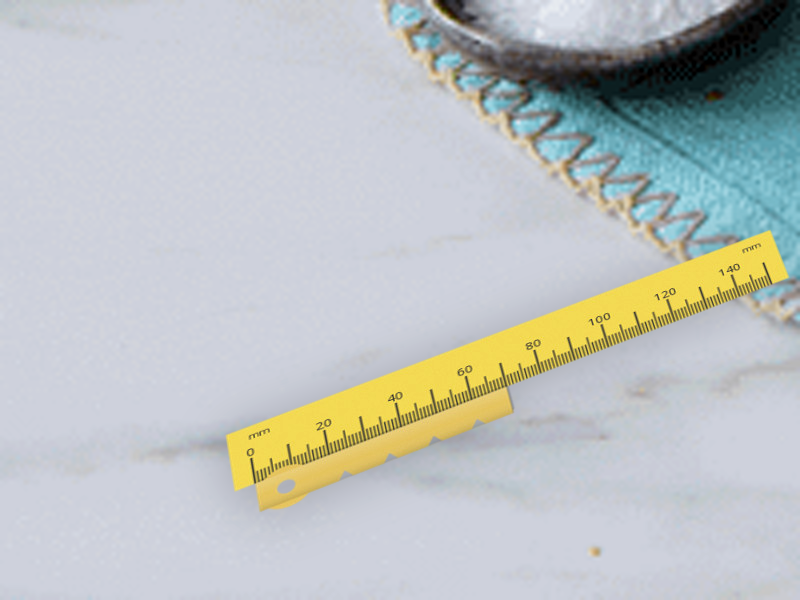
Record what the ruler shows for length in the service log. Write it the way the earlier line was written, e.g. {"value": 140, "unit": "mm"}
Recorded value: {"value": 70, "unit": "mm"}
